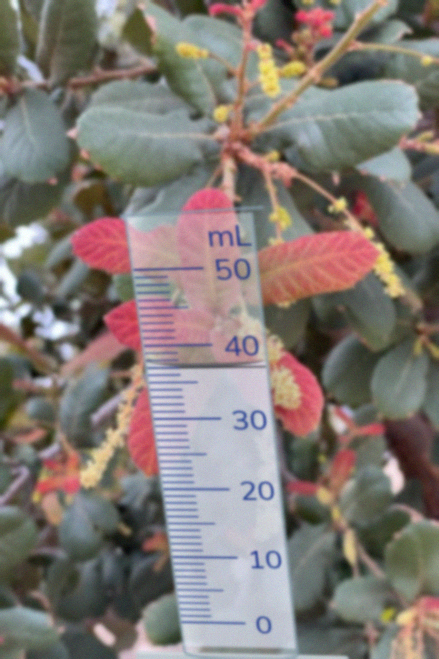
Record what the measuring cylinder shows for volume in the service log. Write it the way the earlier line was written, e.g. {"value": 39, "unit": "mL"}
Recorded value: {"value": 37, "unit": "mL"}
